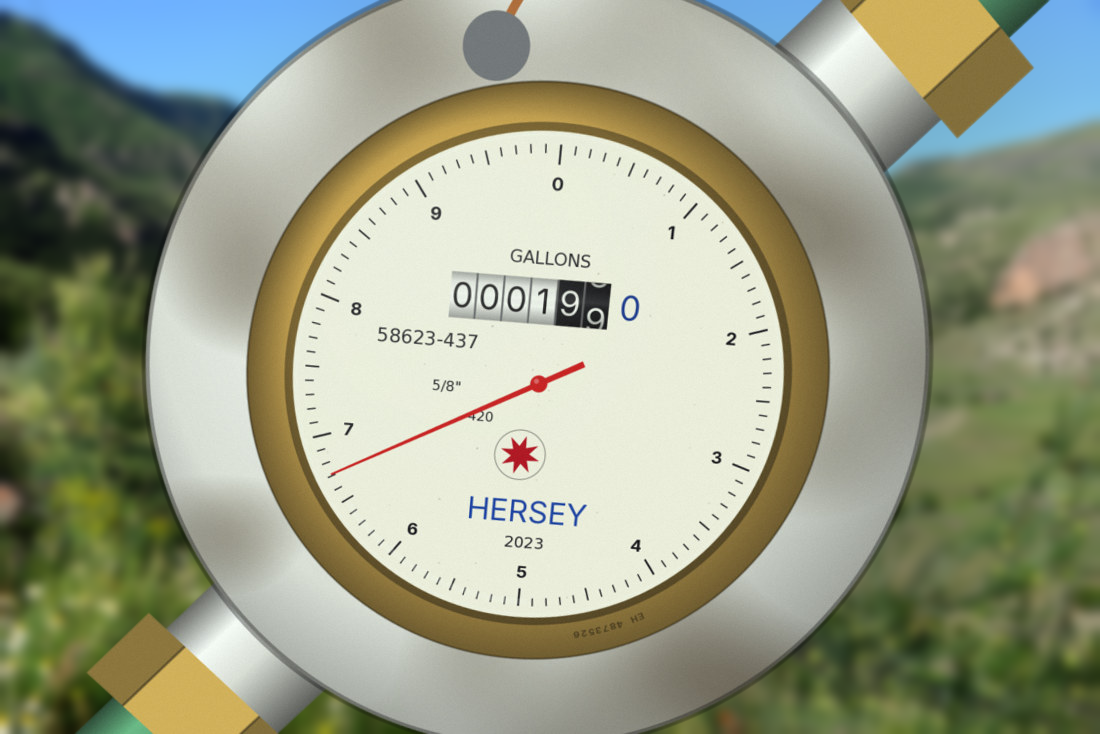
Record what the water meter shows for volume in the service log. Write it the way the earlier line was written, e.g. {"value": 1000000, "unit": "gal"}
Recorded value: {"value": 1986.7, "unit": "gal"}
